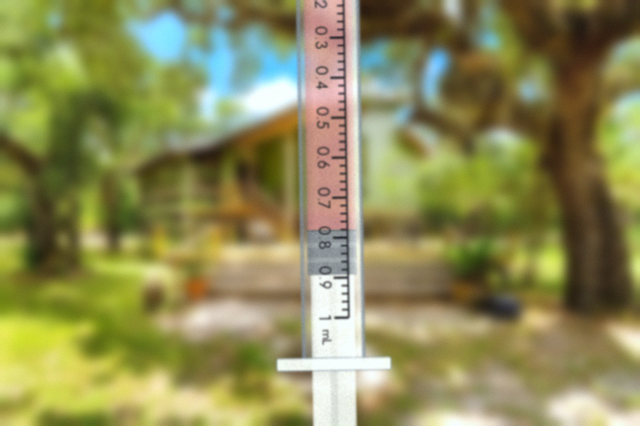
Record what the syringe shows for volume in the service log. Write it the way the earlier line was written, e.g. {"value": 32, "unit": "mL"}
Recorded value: {"value": 0.78, "unit": "mL"}
